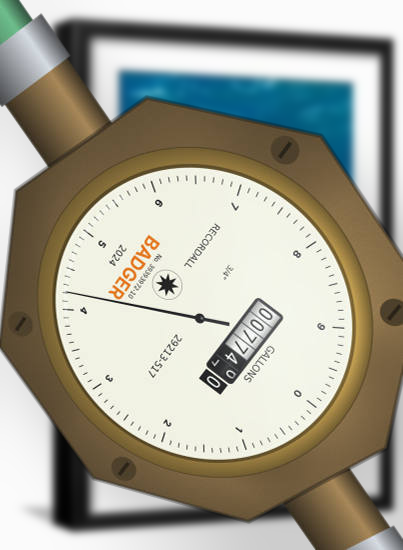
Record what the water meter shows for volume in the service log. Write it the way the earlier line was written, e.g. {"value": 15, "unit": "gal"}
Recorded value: {"value": 77464.2, "unit": "gal"}
